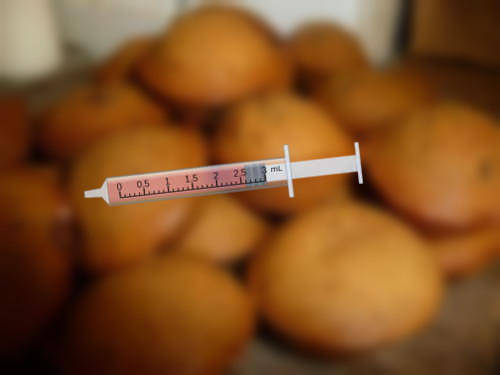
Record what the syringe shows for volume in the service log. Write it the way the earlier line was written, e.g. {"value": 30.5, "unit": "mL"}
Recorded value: {"value": 2.6, "unit": "mL"}
